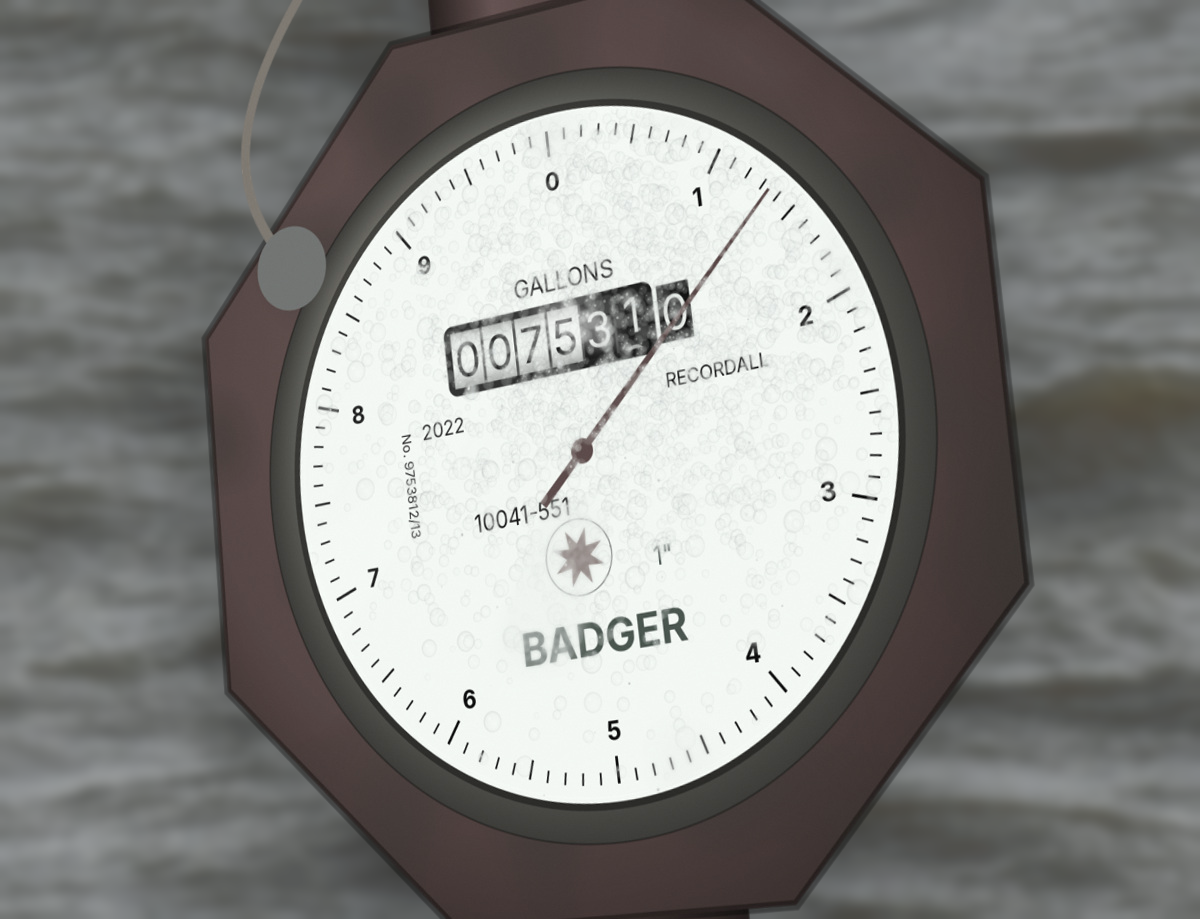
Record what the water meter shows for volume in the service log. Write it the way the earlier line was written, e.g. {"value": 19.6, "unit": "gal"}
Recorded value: {"value": 75311.3, "unit": "gal"}
